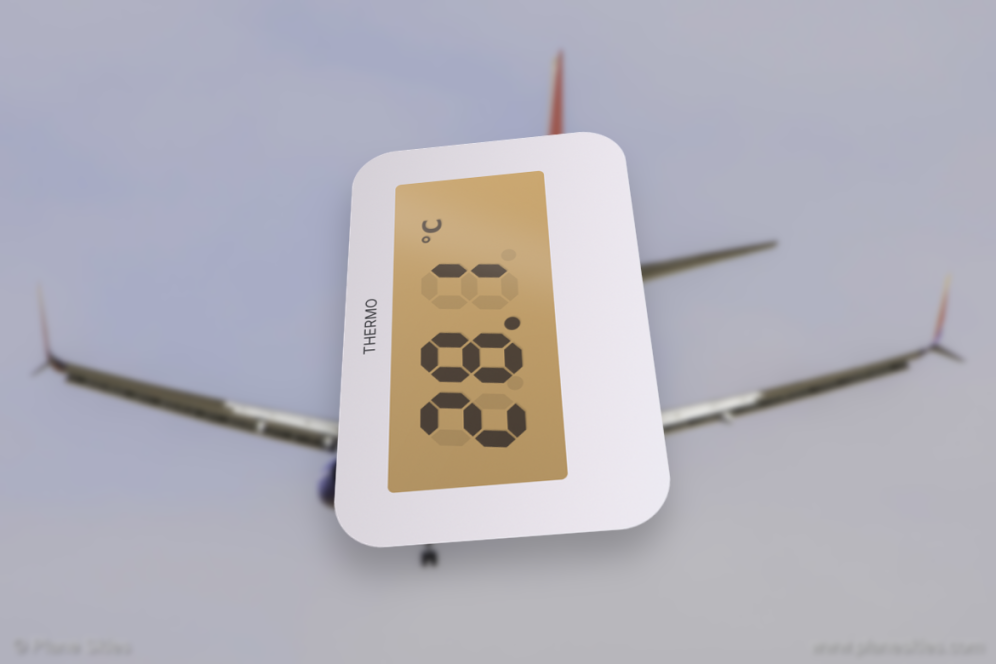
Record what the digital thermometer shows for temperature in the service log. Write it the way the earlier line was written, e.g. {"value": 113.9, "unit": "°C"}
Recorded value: {"value": 28.1, "unit": "°C"}
